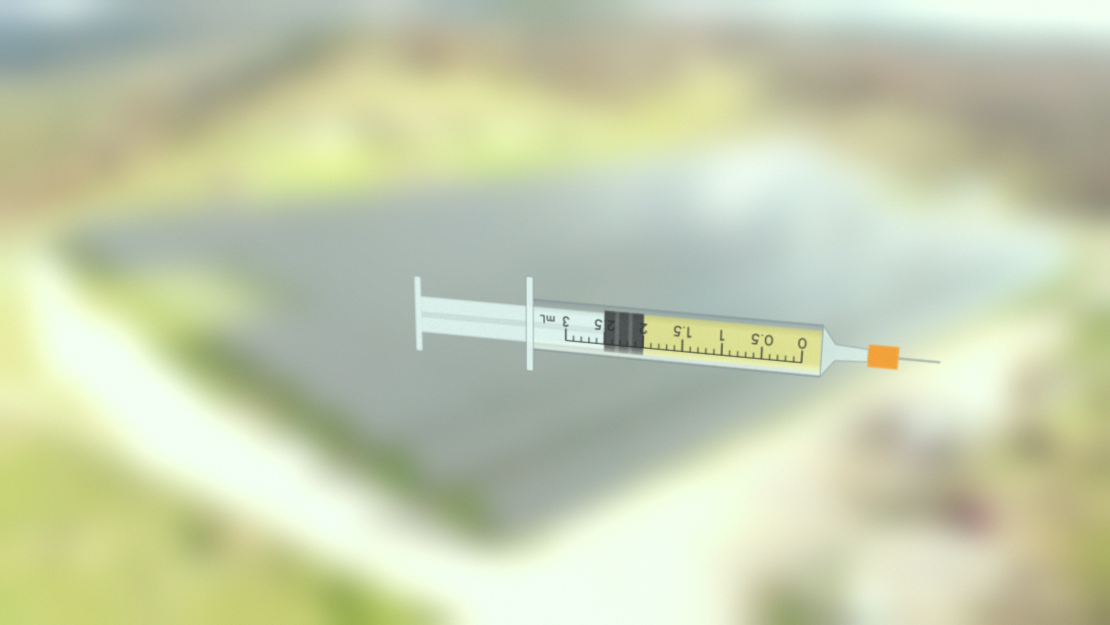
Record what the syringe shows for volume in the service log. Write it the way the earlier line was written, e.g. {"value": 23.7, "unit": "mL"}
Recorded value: {"value": 2, "unit": "mL"}
